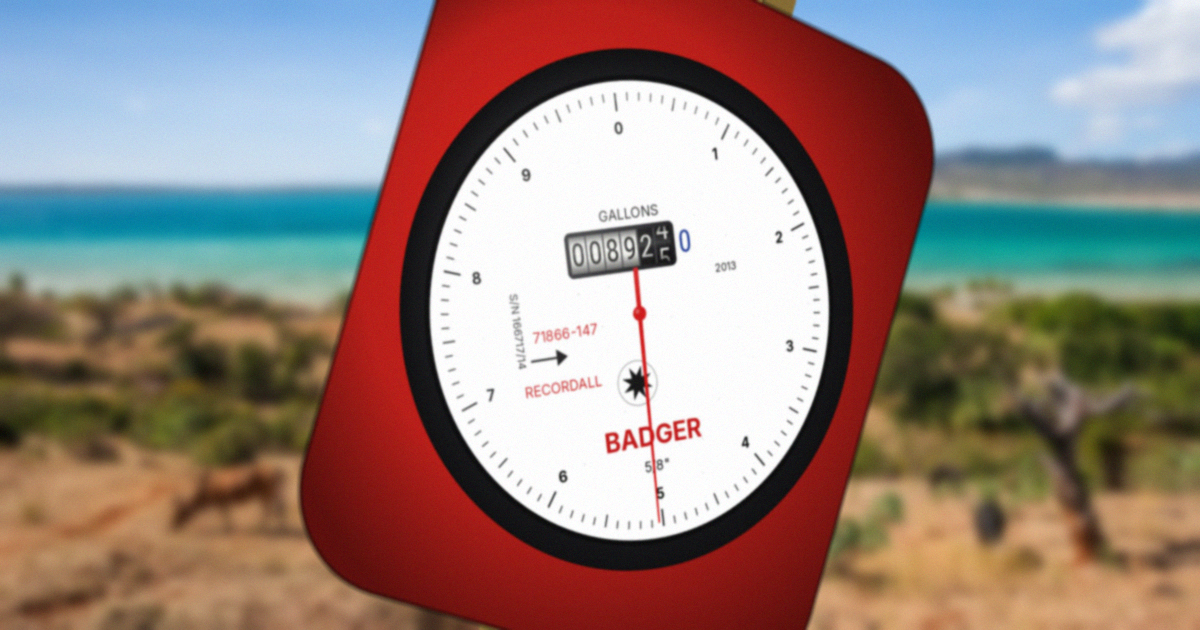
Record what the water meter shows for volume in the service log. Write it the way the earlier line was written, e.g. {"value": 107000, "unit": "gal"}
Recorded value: {"value": 89245.0, "unit": "gal"}
